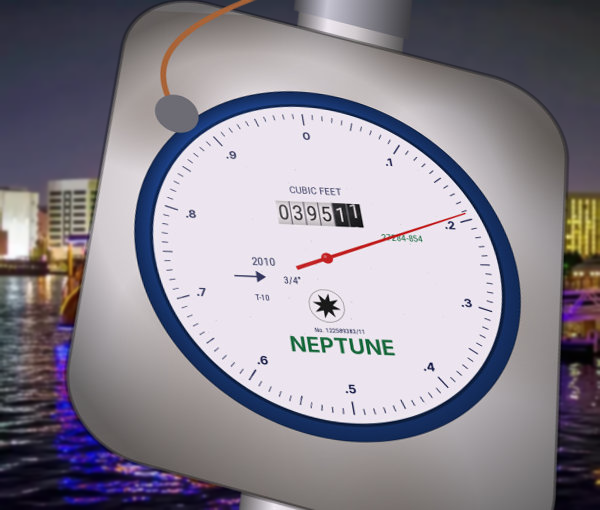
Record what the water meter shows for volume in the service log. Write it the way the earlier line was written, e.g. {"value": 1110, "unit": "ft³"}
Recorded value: {"value": 39511.19, "unit": "ft³"}
